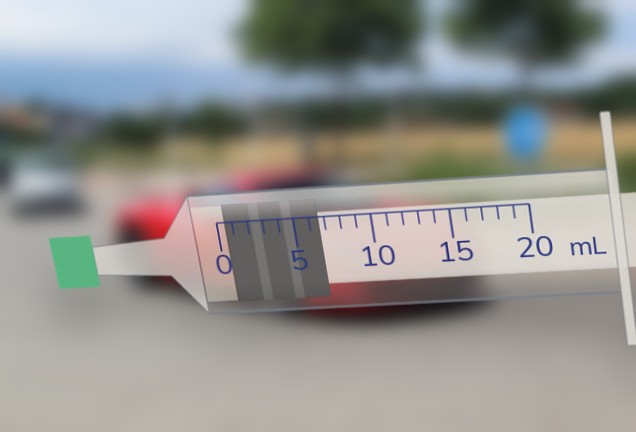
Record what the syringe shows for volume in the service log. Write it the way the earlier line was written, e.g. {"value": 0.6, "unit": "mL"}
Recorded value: {"value": 0.5, "unit": "mL"}
